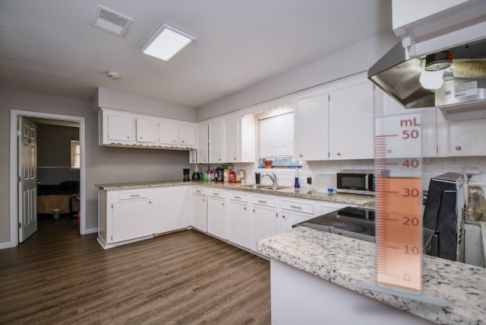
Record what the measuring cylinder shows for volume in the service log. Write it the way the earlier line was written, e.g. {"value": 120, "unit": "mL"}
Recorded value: {"value": 35, "unit": "mL"}
